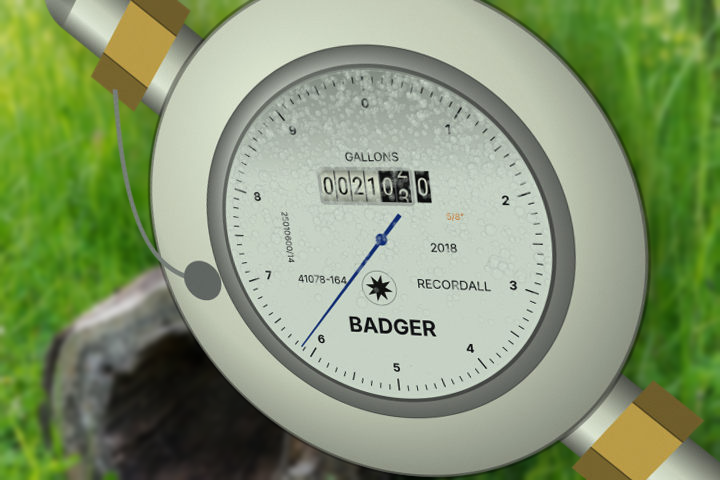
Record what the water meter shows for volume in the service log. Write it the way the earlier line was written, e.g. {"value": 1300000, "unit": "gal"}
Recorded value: {"value": 21026.1, "unit": "gal"}
